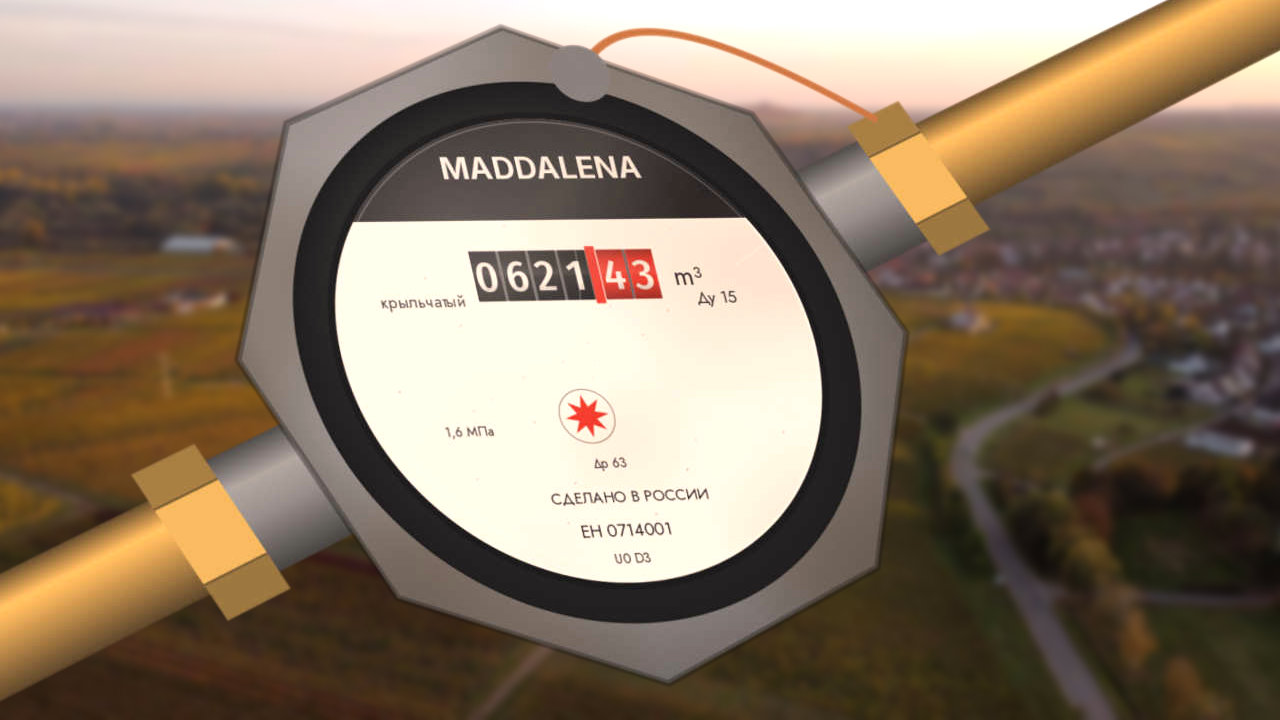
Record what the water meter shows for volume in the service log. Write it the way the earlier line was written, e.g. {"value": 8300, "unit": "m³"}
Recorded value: {"value": 621.43, "unit": "m³"}
